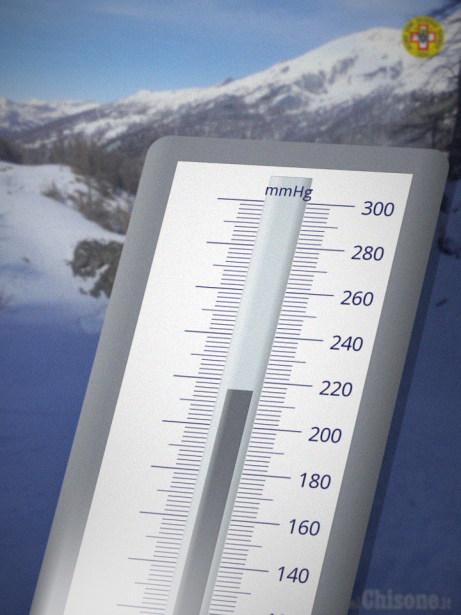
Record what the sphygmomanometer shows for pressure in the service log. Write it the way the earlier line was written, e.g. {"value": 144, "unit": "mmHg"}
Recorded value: {"value": 216, "unit": "mmHg"}
